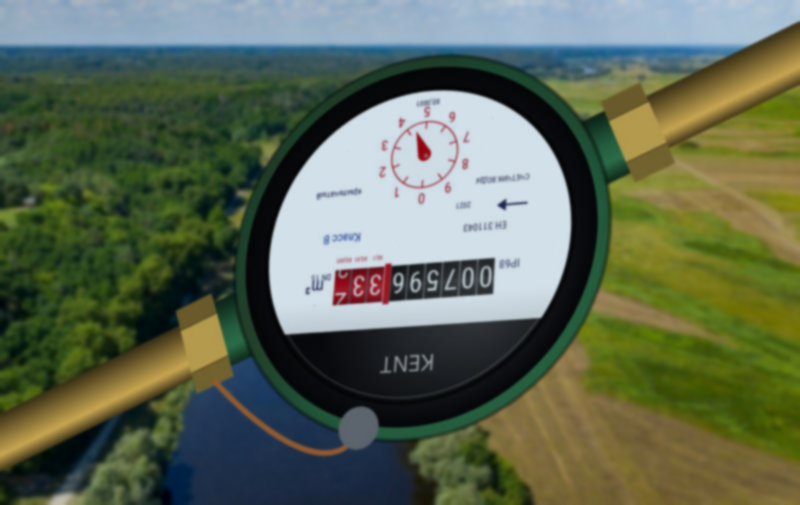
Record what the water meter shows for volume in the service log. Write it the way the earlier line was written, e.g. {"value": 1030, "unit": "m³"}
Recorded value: {"value": 7596.3324, "unit": "m³"}
